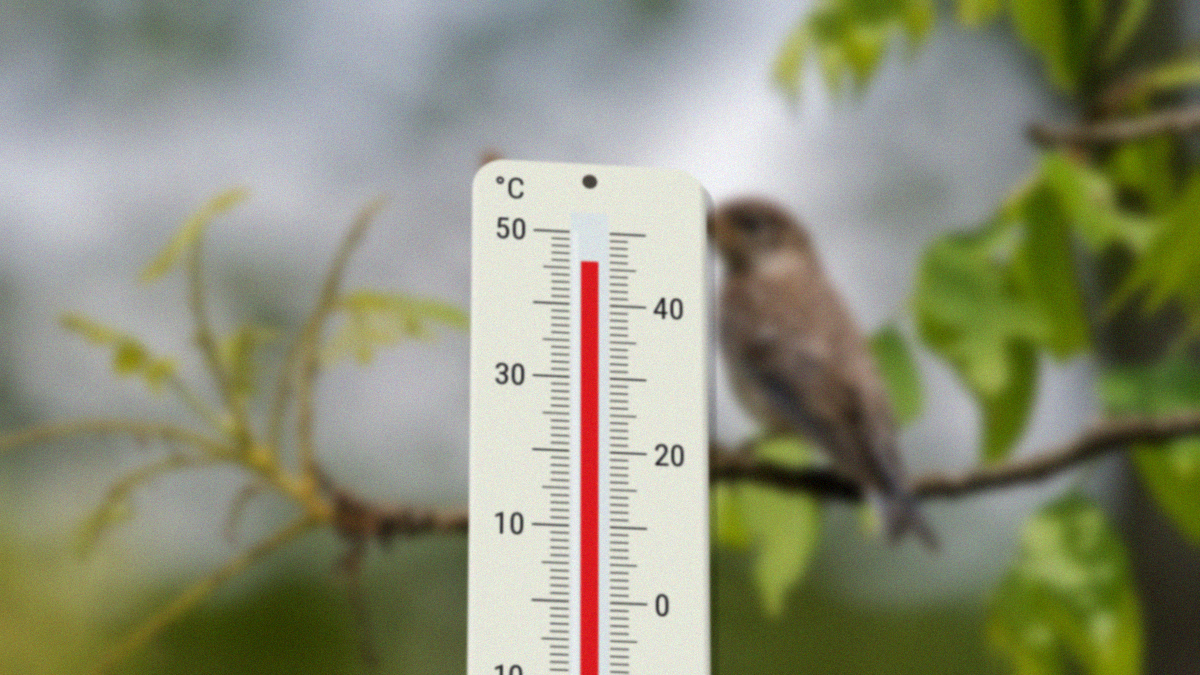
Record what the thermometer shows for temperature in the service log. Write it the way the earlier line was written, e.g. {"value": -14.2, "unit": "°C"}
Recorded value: {"value": 46, "unit": "°C"}
